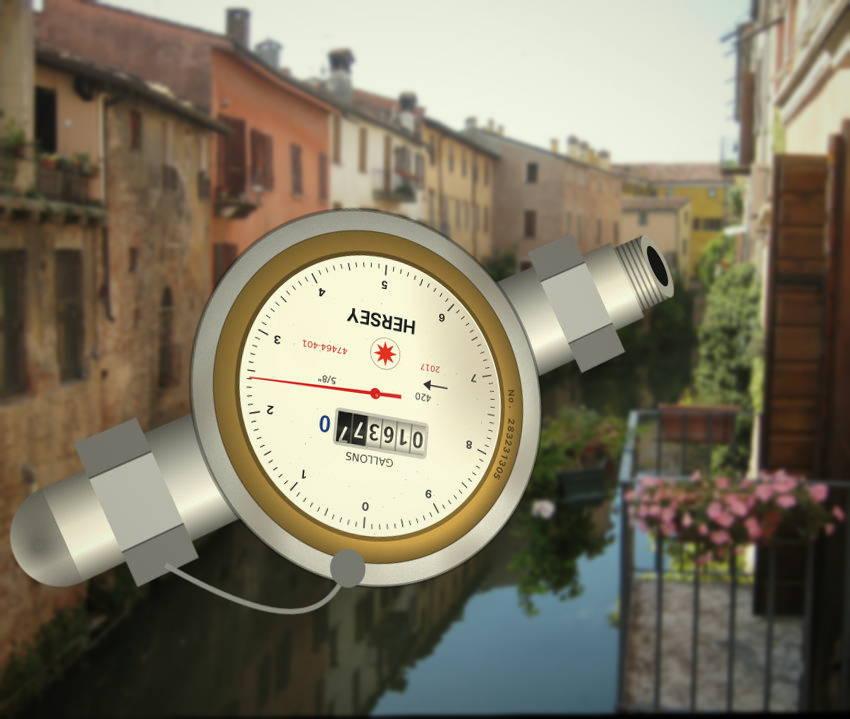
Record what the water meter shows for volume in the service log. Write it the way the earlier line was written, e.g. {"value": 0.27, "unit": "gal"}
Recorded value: {"value": 163772.4, "unit": "gal"}
